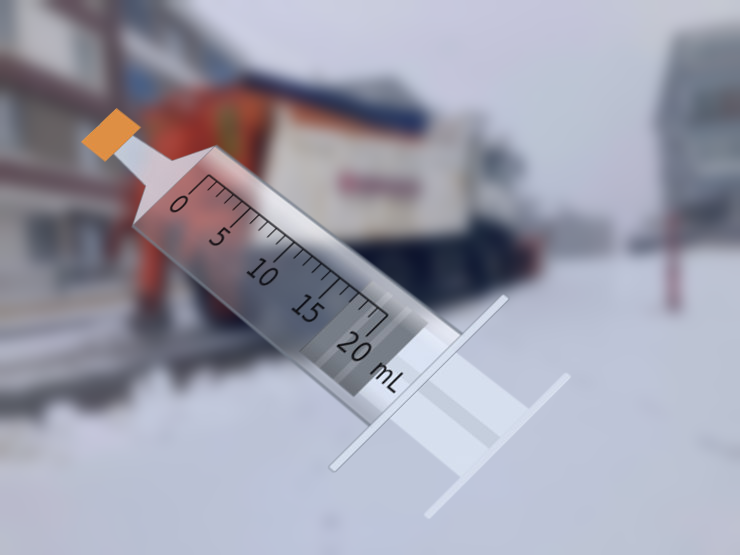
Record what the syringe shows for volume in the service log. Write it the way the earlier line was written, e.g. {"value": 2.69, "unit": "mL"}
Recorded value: {"value": 17, "unit": "mL"}
